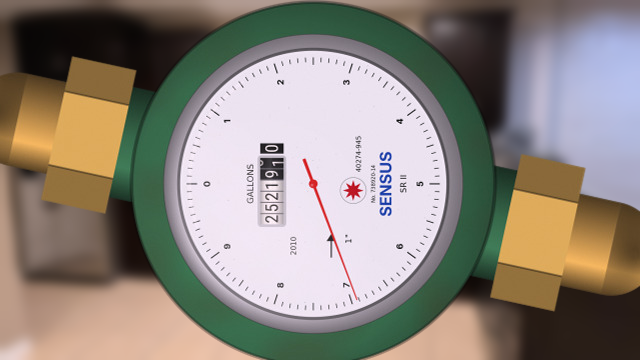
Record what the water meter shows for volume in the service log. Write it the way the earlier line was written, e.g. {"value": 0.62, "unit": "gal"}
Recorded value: {"value": 2521906.9, "unit": "gal"}
